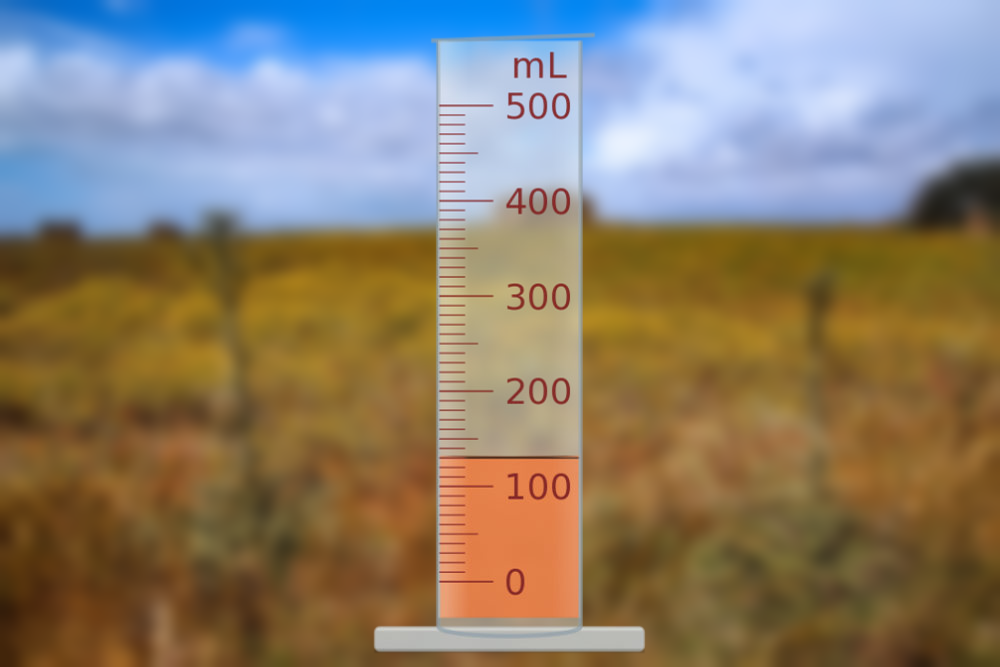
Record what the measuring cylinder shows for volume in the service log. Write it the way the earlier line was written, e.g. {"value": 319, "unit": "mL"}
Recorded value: {"value": 130, "unit": "mL"}
